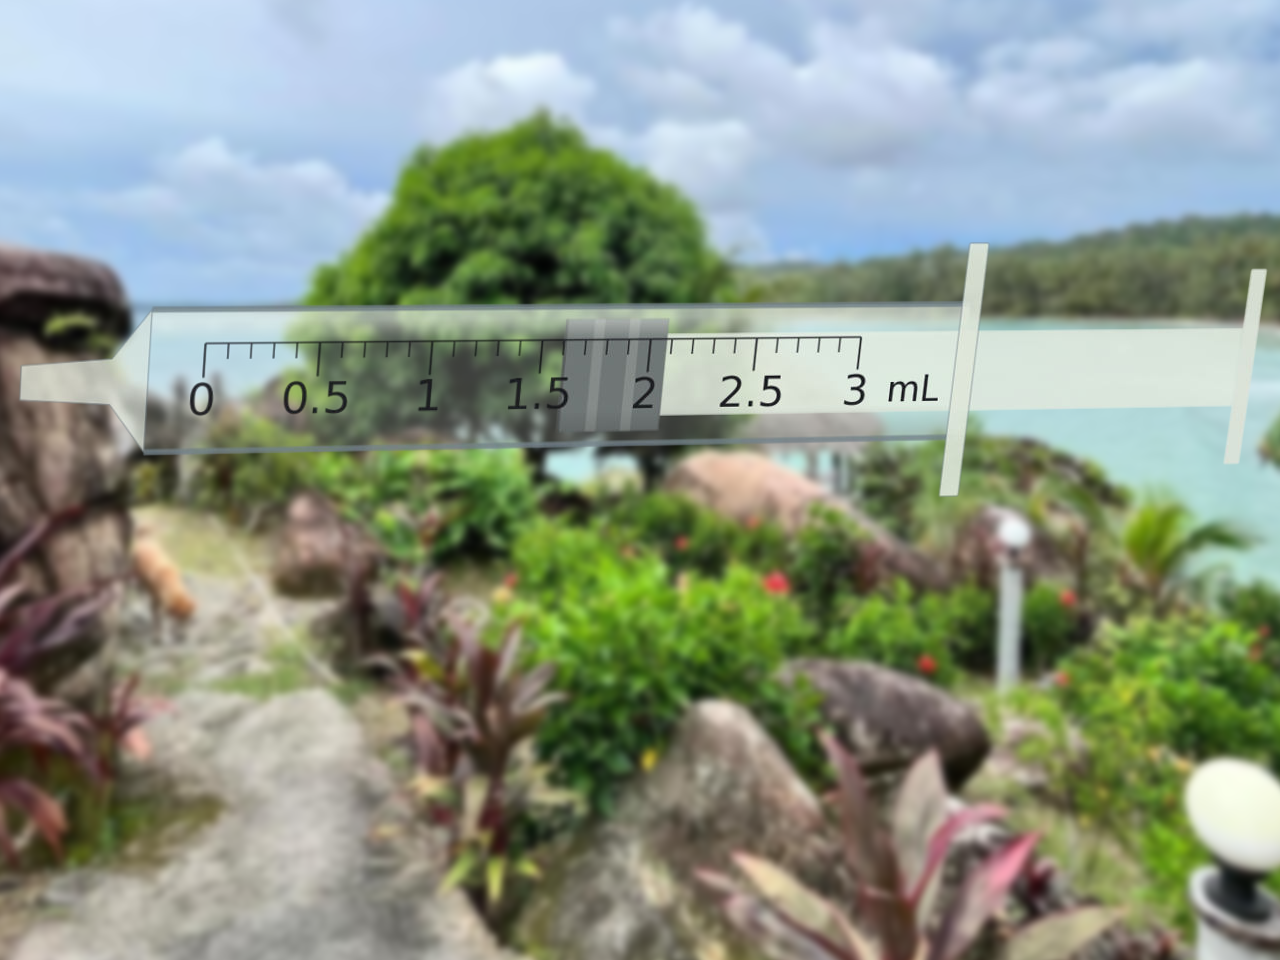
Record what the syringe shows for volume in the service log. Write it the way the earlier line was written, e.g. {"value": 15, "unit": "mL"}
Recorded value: {"value": 1.6, "unit": "mL"}
